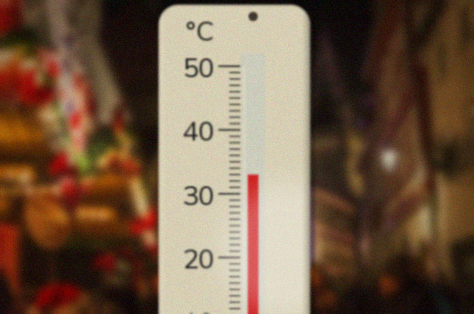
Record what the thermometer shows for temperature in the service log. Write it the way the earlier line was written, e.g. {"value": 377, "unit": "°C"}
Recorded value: {"value": 33, "unit": "°C"}
